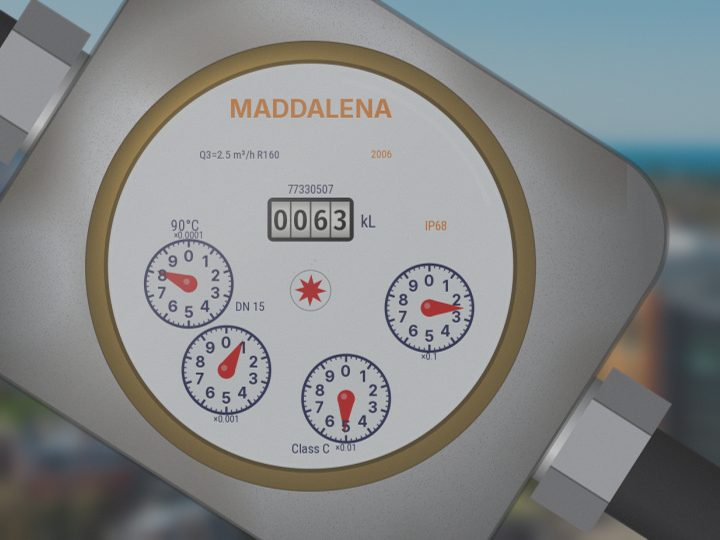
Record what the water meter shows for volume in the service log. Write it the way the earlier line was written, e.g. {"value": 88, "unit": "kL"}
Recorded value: {"value": 63.2508, "unit": "kL"}
